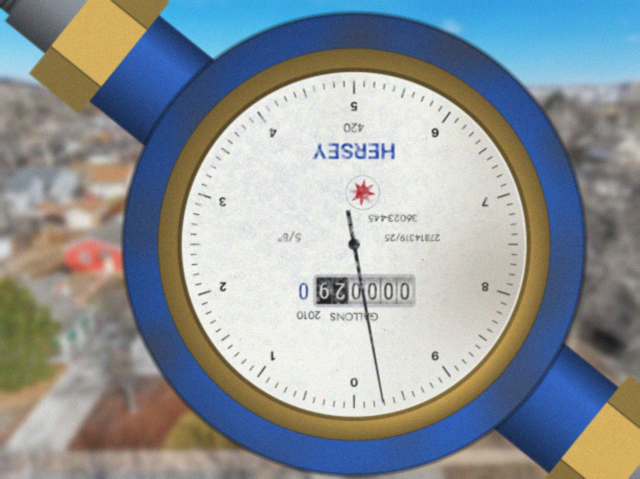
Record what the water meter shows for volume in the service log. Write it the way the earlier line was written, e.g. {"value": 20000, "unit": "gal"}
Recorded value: {"value": 289.7, "unit": "gal"}
